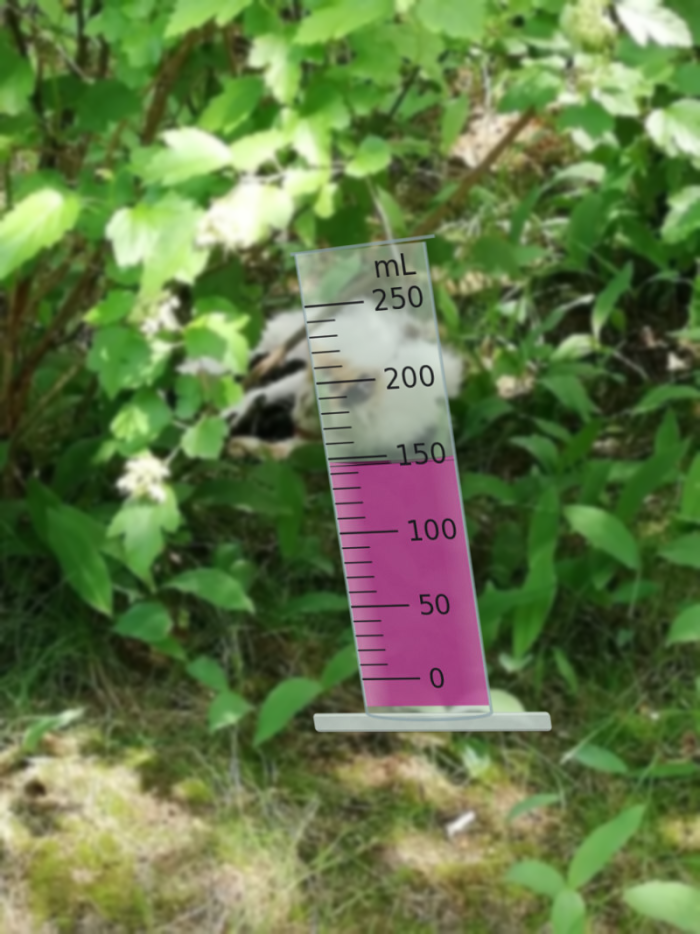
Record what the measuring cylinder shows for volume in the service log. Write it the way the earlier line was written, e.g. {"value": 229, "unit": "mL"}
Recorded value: {"value": 145, "unit": "mL"}
